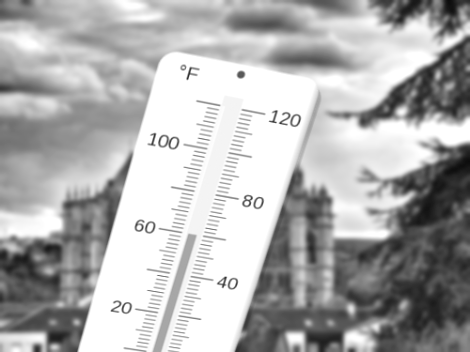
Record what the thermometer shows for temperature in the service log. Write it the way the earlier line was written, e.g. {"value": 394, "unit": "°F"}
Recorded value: {"value": 60, "unit": "°F"}
